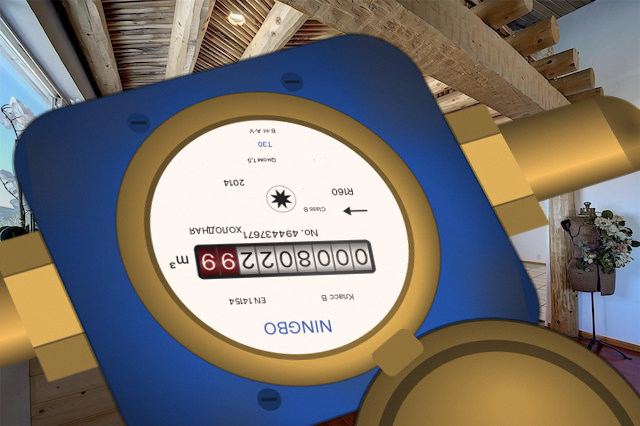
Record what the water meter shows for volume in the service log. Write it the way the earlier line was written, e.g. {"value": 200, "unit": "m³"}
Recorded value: {"value": 8022.99, "unit": "m³"}
